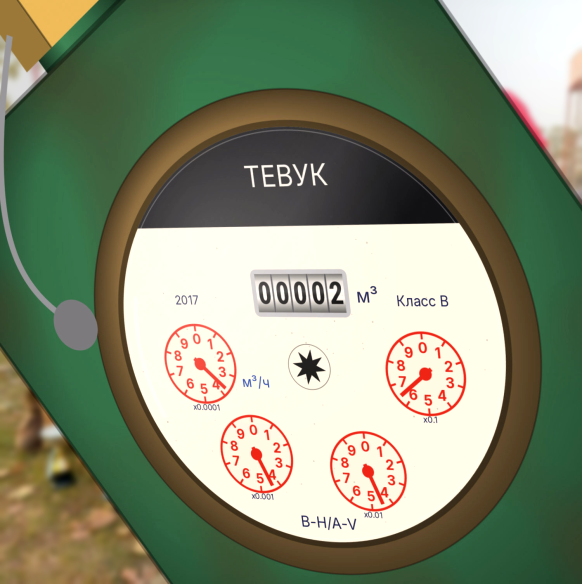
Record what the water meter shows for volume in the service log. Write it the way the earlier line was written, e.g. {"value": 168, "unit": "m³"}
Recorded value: {"value": 2.6443, "unit": "m³"}
